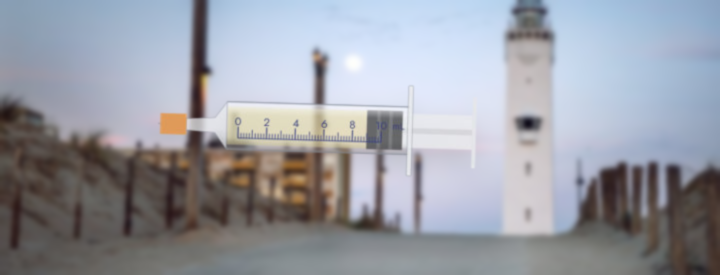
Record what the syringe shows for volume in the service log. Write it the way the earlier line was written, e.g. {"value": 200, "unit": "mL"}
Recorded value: {"value": 9, "unit": "mL"}
